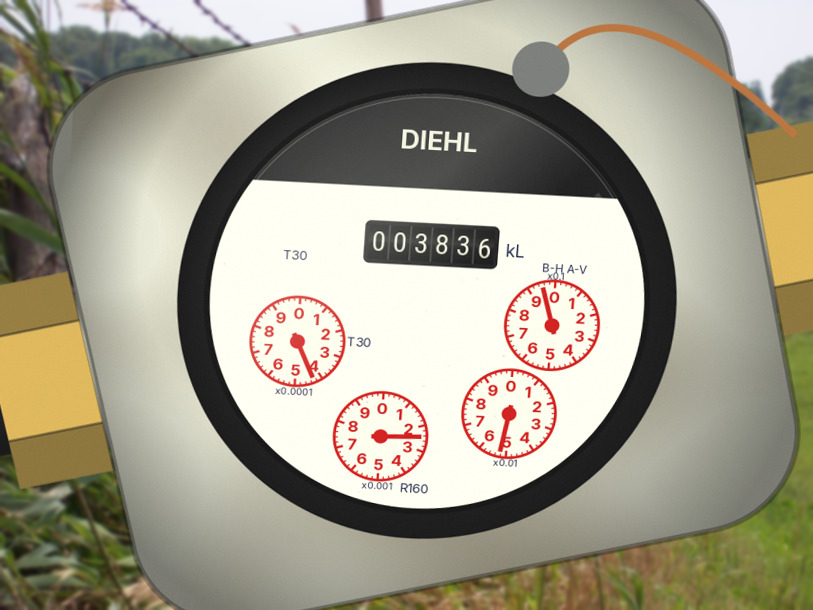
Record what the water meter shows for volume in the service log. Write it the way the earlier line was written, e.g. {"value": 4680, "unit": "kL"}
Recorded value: {"value": 3835.9524, "unit": "kL"}
